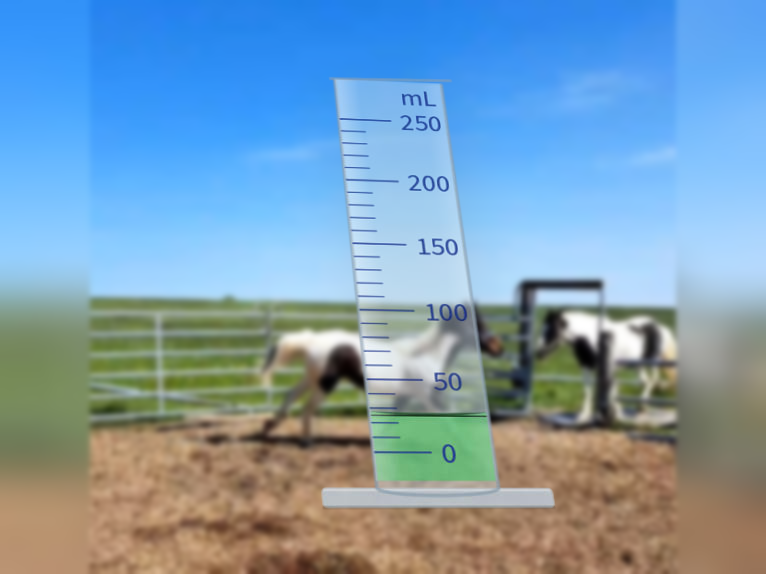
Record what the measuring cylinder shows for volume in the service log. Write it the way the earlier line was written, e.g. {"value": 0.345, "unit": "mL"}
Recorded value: {"value": 25, "unit": "mL"}
